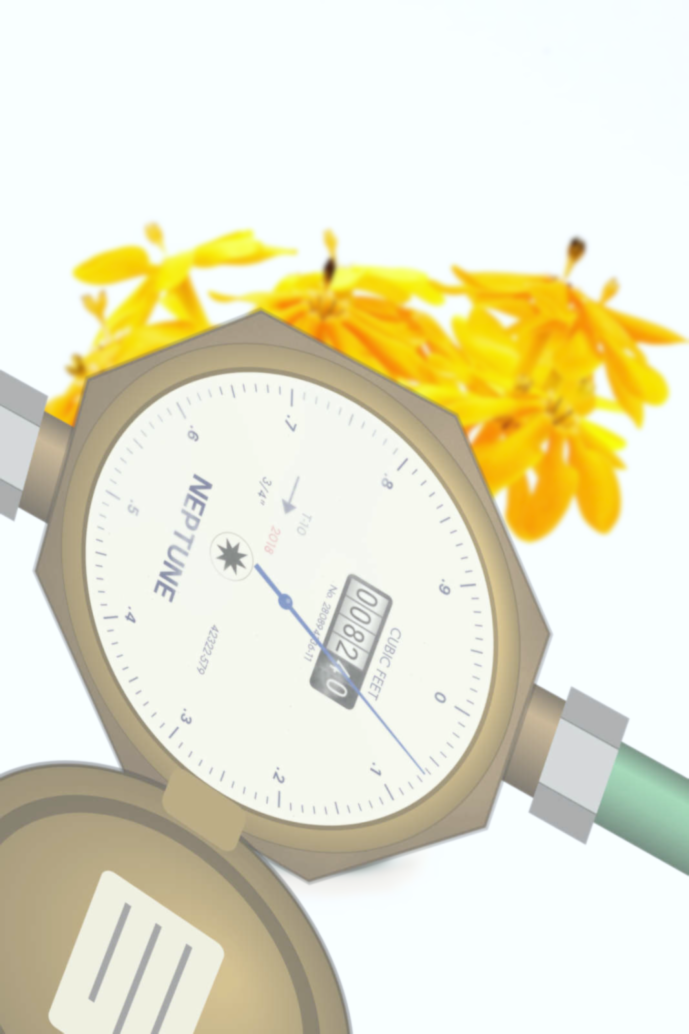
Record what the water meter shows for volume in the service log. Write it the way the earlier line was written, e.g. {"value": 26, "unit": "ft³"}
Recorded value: {"value": 8240.06, "unit": "ft³"}
